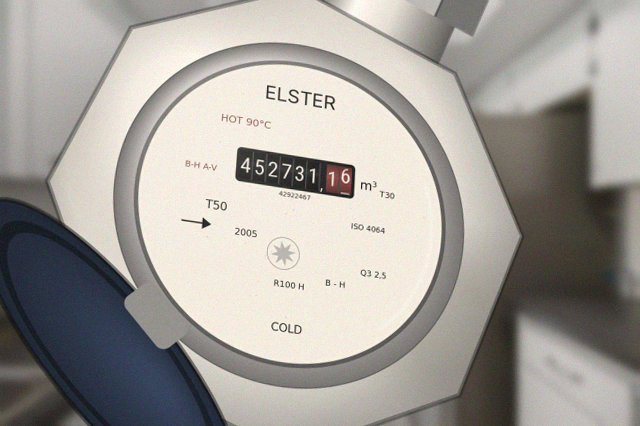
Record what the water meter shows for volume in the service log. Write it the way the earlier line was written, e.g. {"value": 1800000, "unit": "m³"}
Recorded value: {"value": 452731.16, "unit": "m³"}
